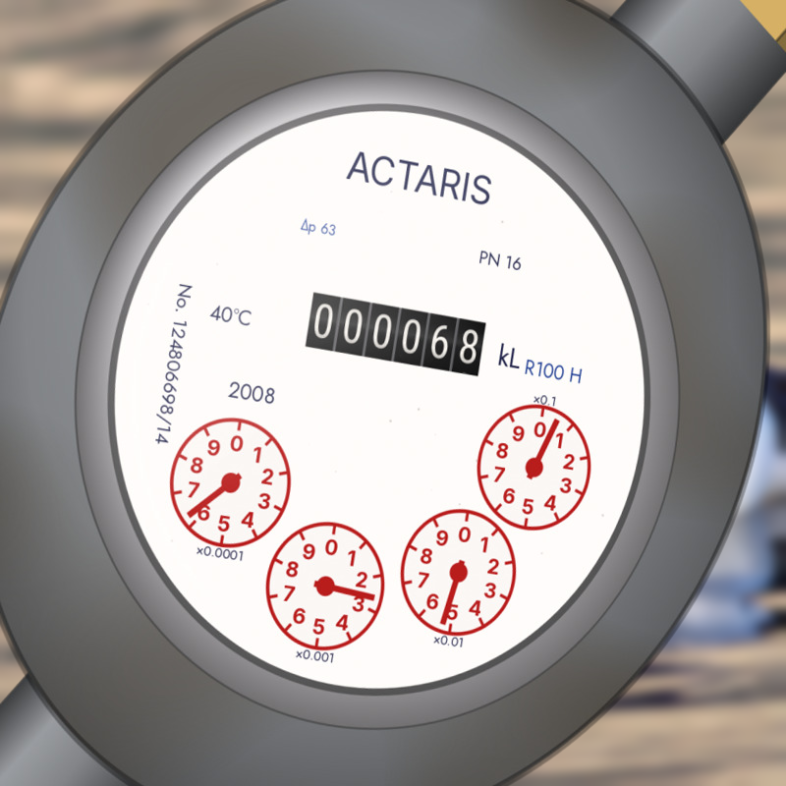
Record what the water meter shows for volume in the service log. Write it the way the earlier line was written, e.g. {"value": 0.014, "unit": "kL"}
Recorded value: {"value": 68.0526, "unit": "kL"}
